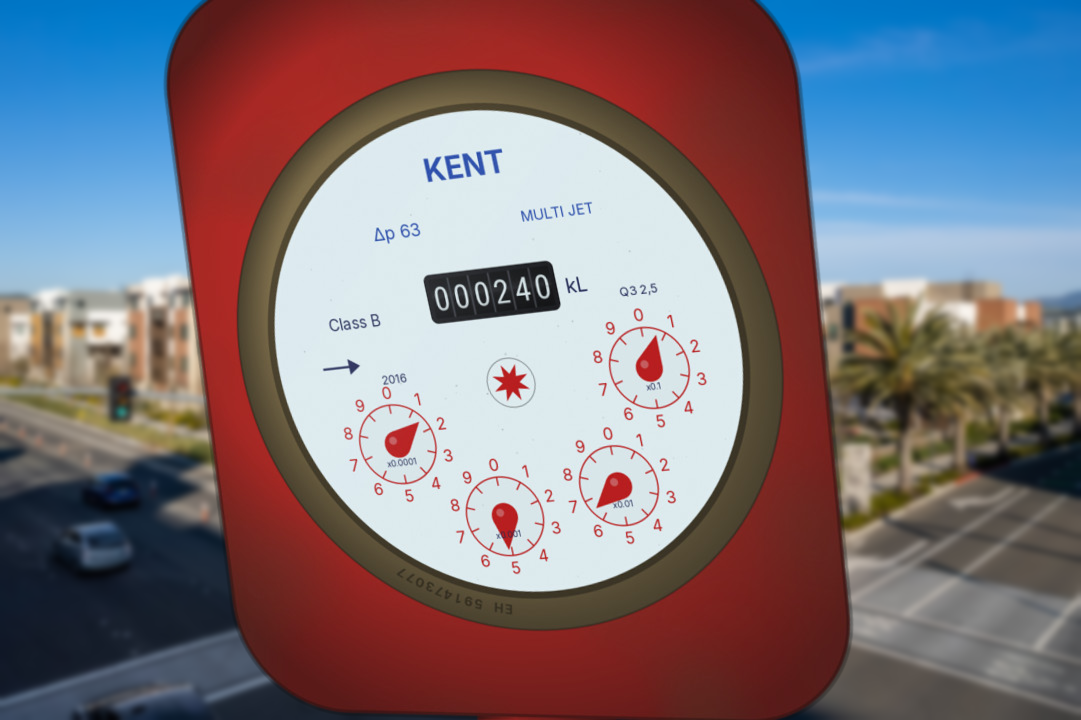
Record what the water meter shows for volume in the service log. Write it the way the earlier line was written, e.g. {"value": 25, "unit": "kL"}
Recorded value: {"value": 240.0651, "unit": "kL"}
